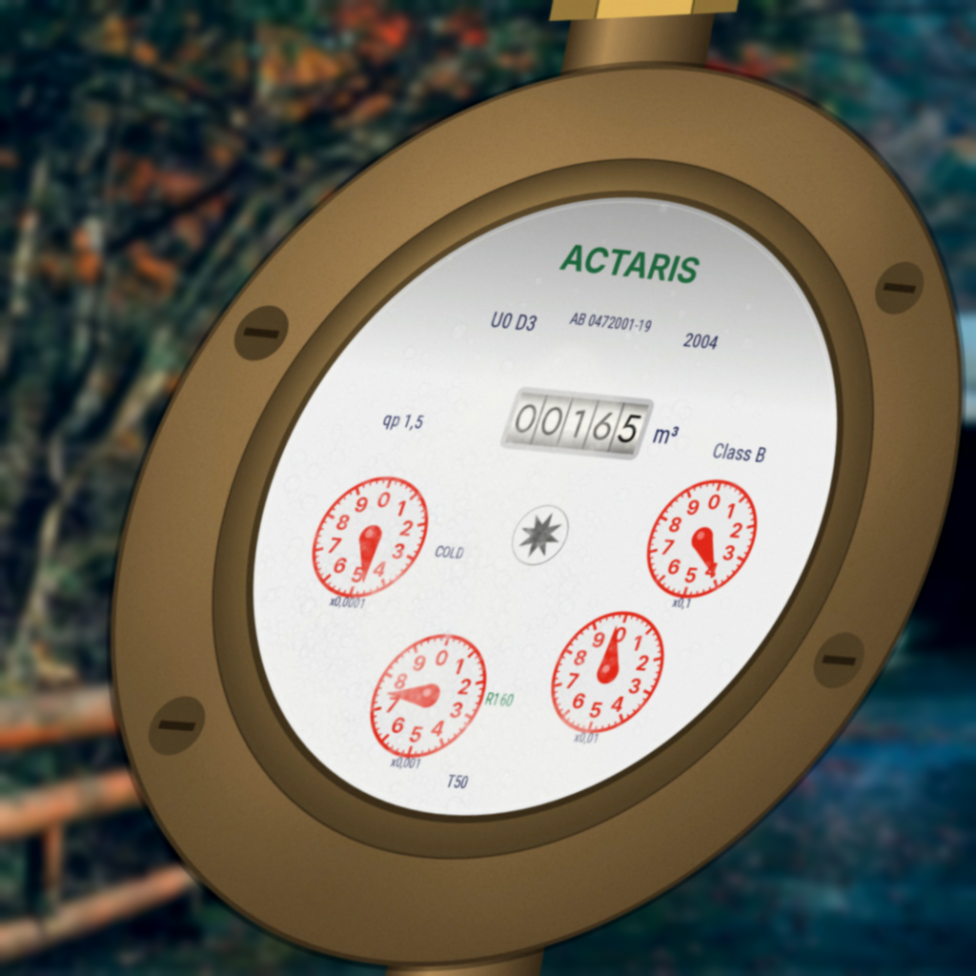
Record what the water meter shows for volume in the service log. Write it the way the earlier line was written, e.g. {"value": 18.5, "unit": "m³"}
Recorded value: {"value": 165.3974, "unit": "m³"}
